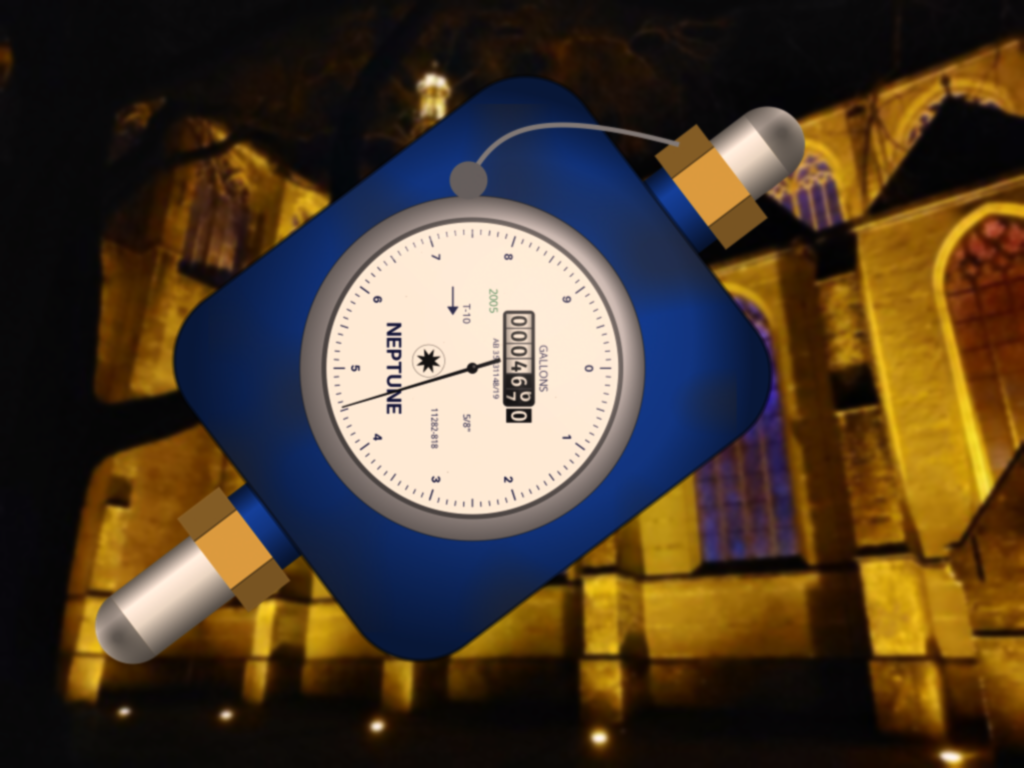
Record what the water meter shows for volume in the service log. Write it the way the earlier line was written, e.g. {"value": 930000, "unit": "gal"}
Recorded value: {"value": 4664.5, "unit": "gal"}
